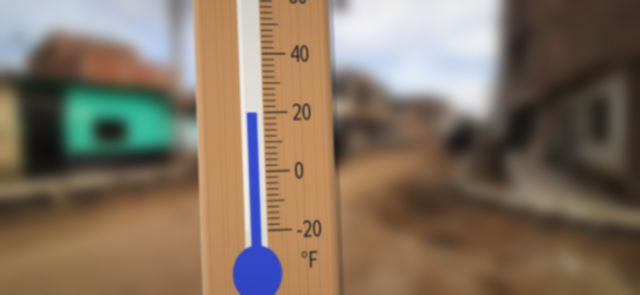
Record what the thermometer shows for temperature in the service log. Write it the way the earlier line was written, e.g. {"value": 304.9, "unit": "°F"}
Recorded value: {"value": 20, "unit": "°F"}
